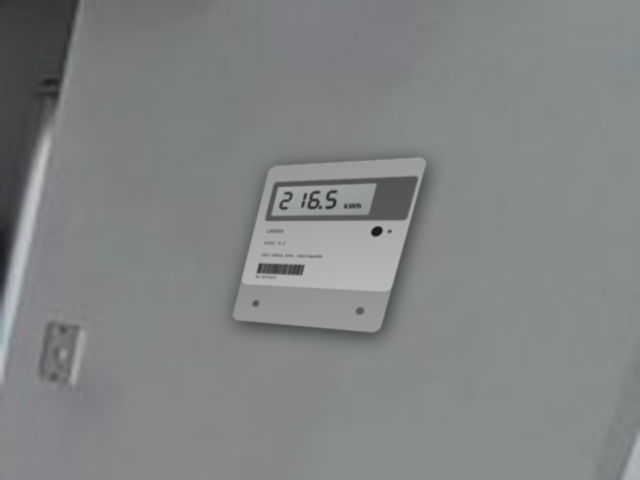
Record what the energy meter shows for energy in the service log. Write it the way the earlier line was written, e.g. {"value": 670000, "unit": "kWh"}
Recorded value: {"value": 216.5, "unit": "kWh"}
